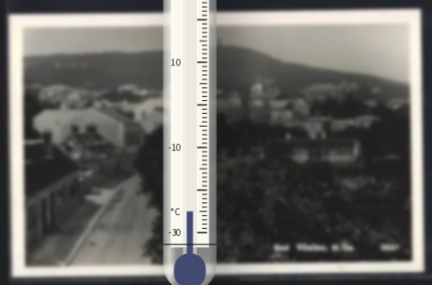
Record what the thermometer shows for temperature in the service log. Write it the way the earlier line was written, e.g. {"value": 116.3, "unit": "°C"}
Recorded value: {"value": -25, "unit": "°C"}
